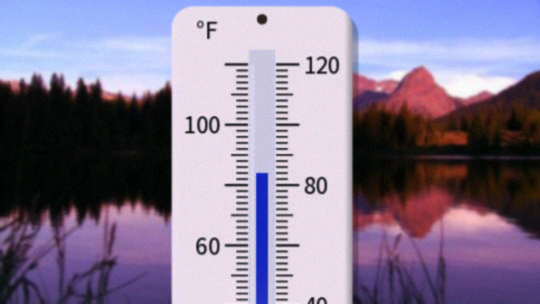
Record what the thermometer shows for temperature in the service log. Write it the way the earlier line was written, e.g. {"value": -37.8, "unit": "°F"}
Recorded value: {"value": 84, "unit": "°F"}
